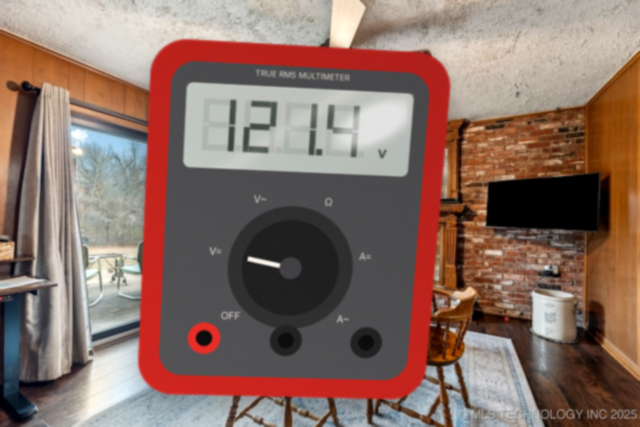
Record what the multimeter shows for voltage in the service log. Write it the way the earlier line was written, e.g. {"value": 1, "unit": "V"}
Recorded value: {"value": 121.4, "unit": "V"}
